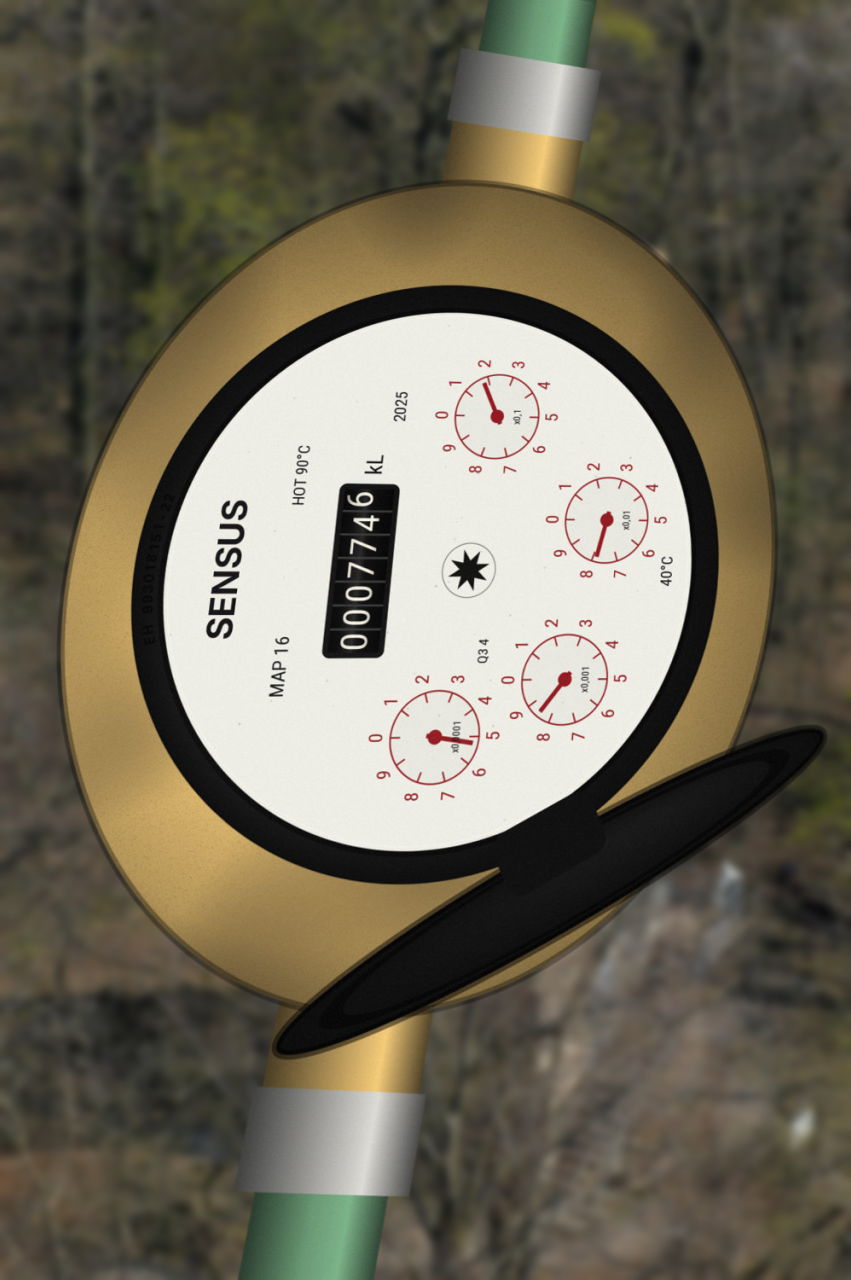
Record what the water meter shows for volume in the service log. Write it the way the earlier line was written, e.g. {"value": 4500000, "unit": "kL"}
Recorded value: {"value": 7746.1785, "unit": "kL"}
